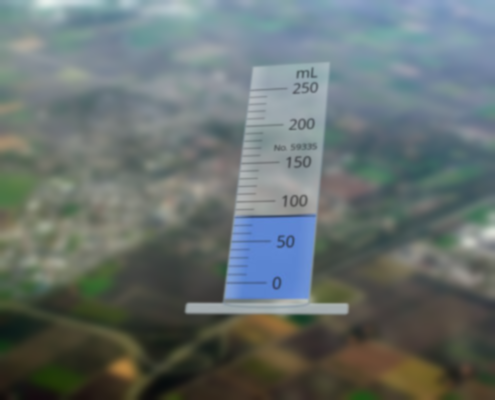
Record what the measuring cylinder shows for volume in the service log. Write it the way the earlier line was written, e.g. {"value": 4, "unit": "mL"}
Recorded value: {"value": 80, "unit": "mL"}
